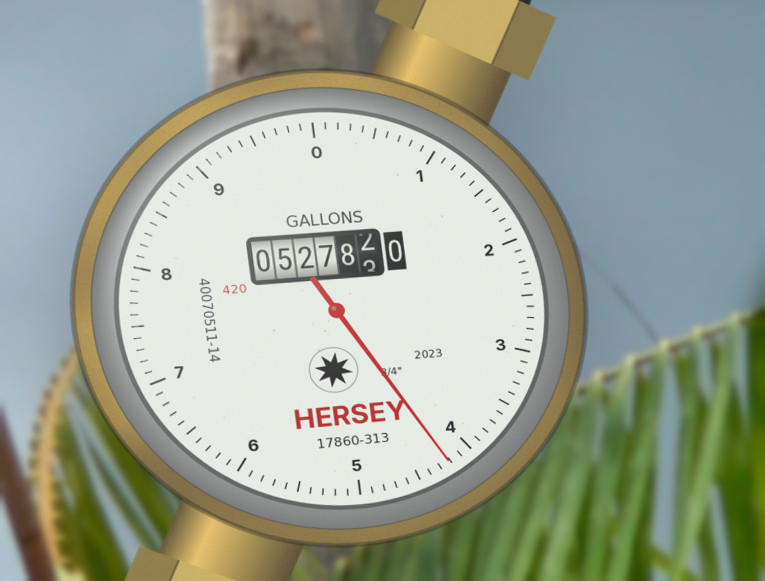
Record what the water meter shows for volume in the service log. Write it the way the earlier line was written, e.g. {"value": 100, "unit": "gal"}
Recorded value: {"value": 527824.2, "unit": "gal"}
